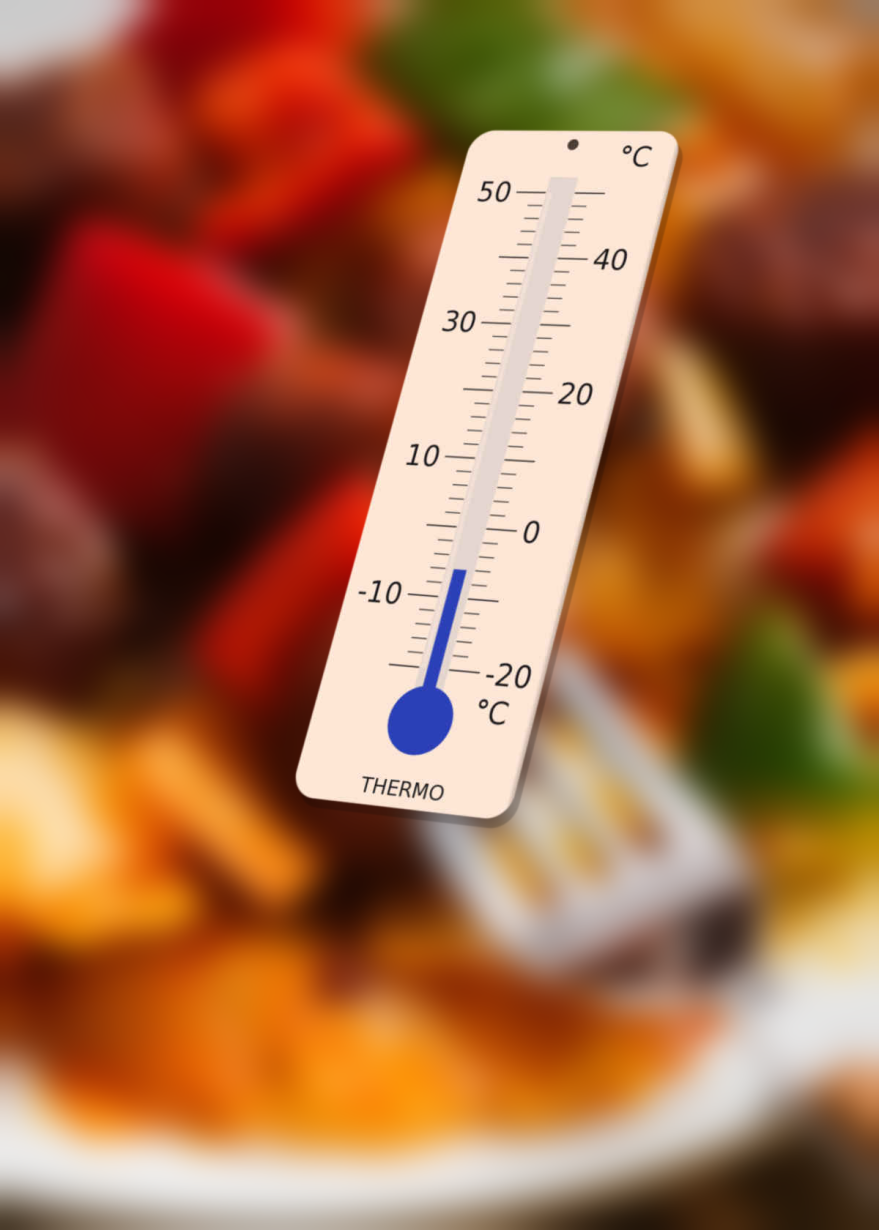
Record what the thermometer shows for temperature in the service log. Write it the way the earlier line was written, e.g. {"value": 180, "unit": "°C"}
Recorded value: {"value": -6, "unit": "°C"}
